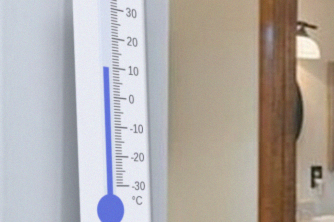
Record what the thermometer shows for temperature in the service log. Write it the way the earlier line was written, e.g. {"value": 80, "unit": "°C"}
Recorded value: {"value": 10, "unit": "°C"}
